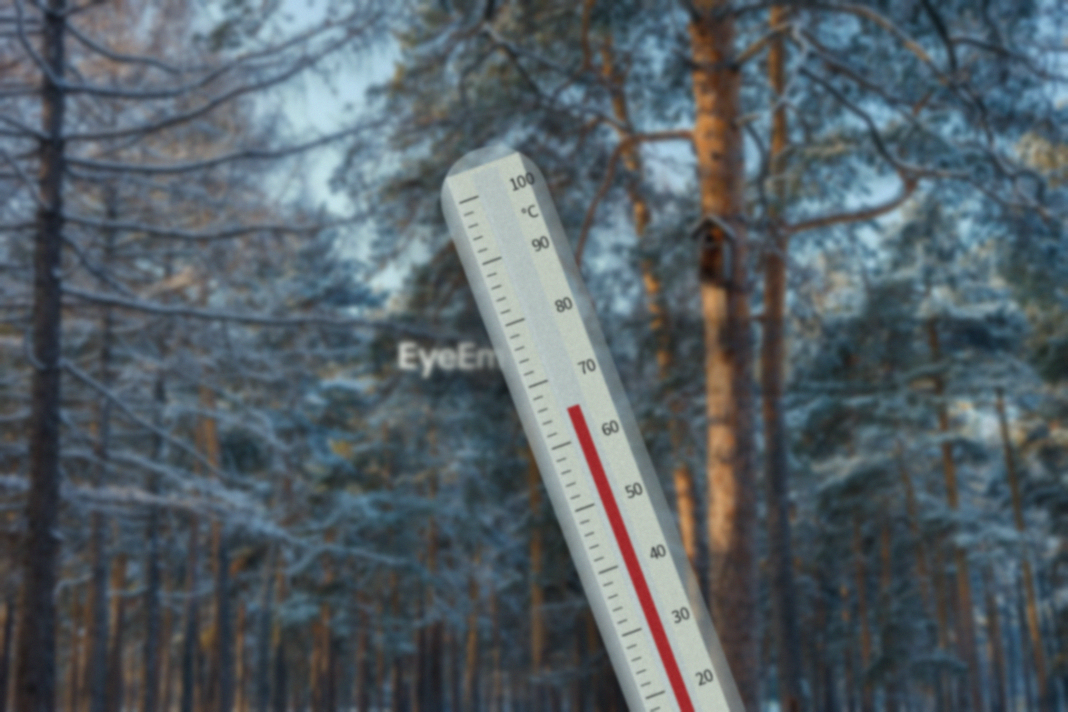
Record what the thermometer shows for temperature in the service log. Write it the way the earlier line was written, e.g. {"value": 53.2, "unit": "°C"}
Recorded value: {"value": 65, "unit": "°C"}
